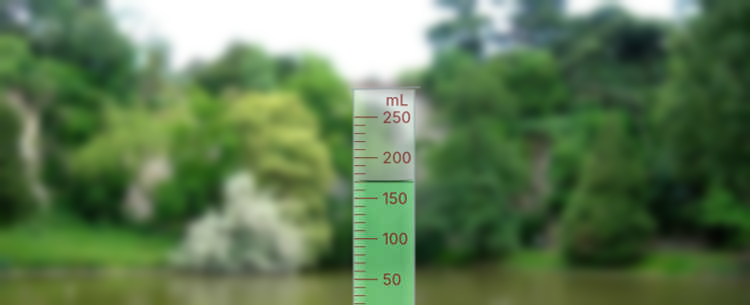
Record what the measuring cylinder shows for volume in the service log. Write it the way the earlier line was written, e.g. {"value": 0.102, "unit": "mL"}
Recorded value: {"value": 170, "unit": "mL"}
